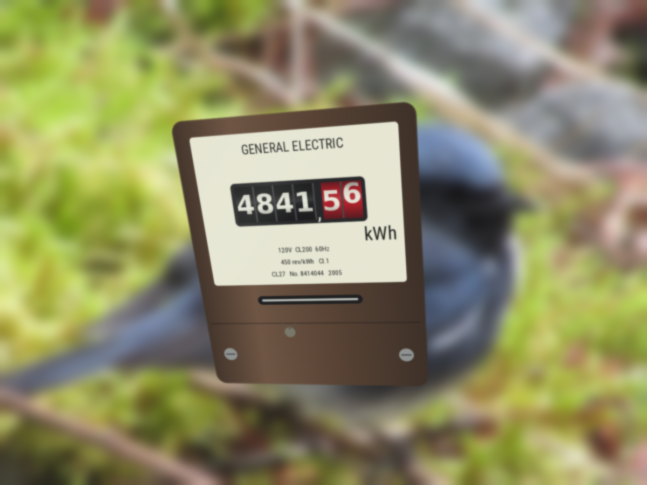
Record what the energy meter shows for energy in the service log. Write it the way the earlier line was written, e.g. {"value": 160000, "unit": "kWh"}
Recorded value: {"value": 4841.56, "unit": "kWh"}
